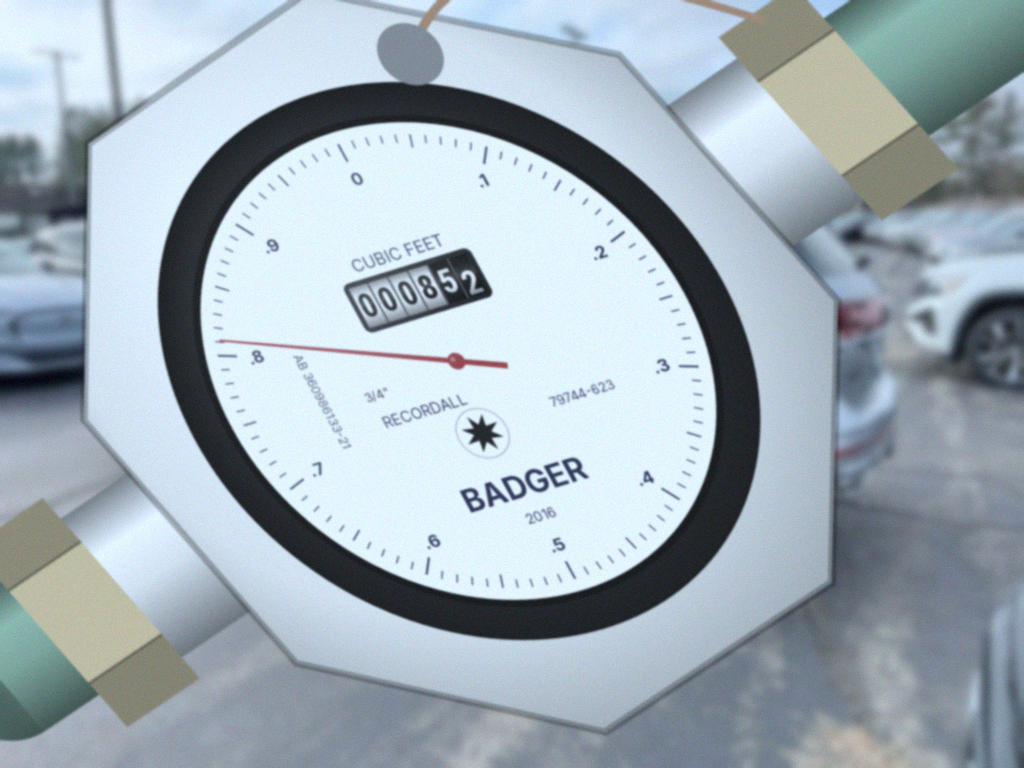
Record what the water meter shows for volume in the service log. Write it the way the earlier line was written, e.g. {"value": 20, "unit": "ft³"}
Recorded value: {"value": 851.81, "unit": "ft³"}
